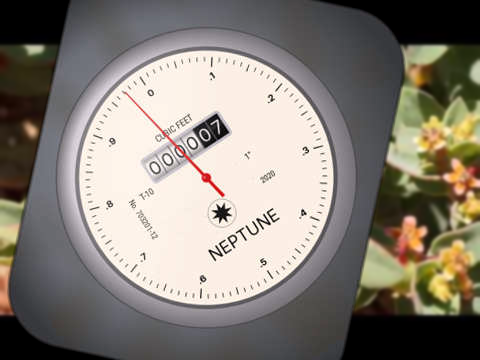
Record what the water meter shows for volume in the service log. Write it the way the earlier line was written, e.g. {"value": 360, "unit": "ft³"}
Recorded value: {"value": 6.97, "unit": "ft³"}
